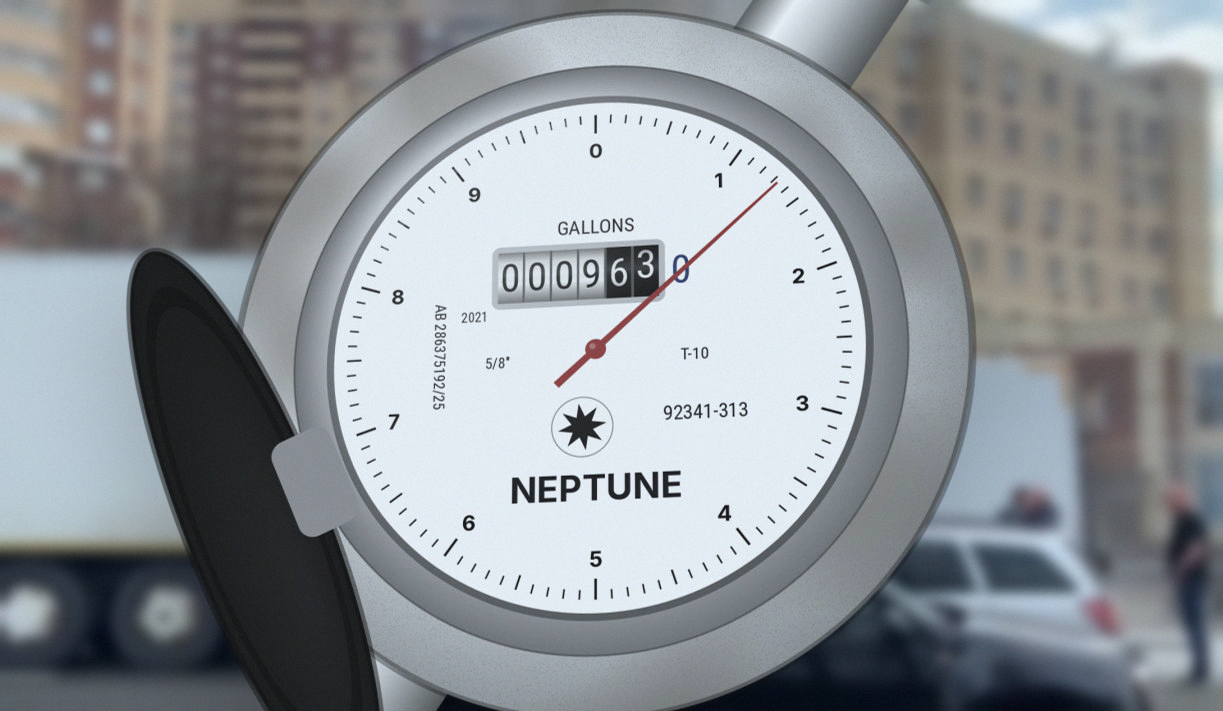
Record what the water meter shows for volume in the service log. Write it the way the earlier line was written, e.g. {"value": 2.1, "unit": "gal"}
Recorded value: {"value": 9631.3, "unit": "gal"}
